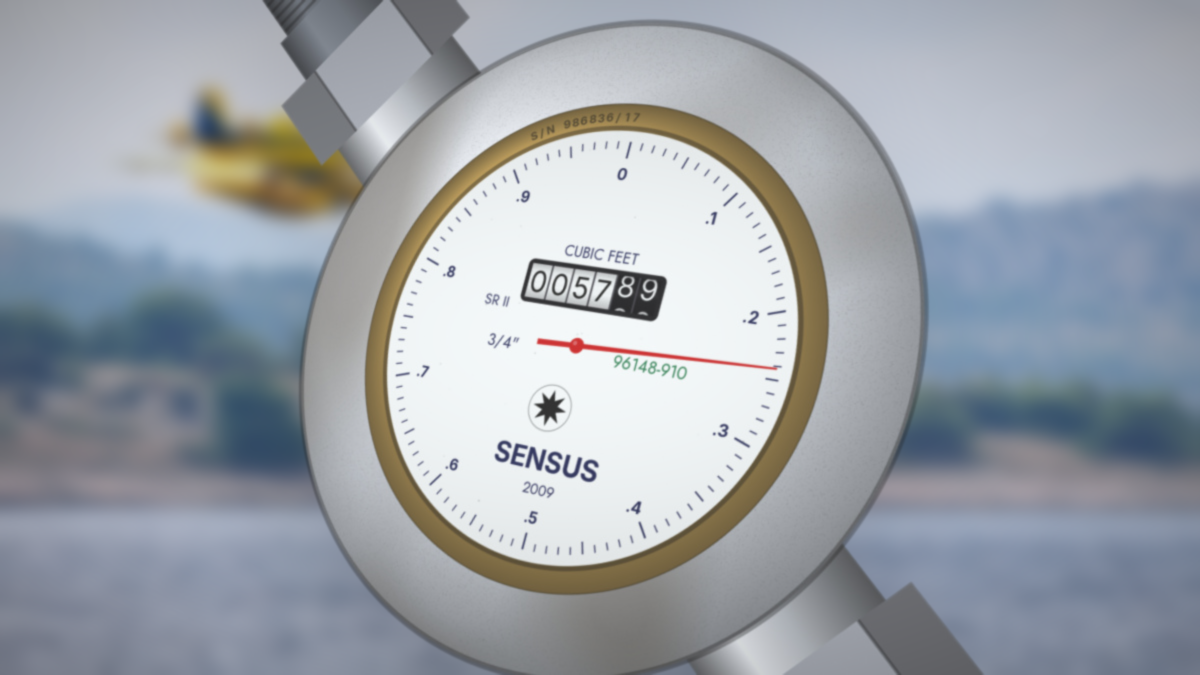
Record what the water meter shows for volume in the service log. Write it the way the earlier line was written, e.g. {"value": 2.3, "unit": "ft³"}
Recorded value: {"value": 5789.24, "unit": "ft³"}
